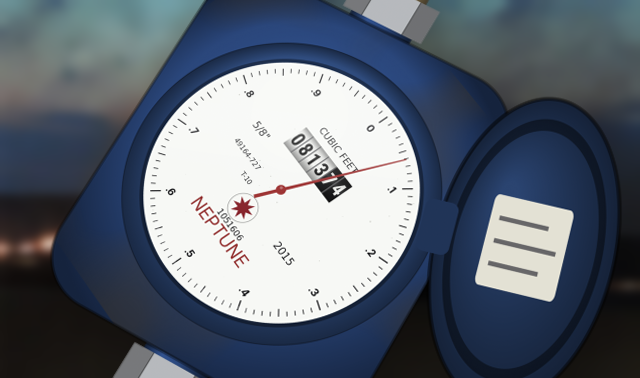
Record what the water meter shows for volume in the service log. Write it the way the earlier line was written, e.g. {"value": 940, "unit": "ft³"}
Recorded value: {"value": 81374.06, "unit": "ft³"}
